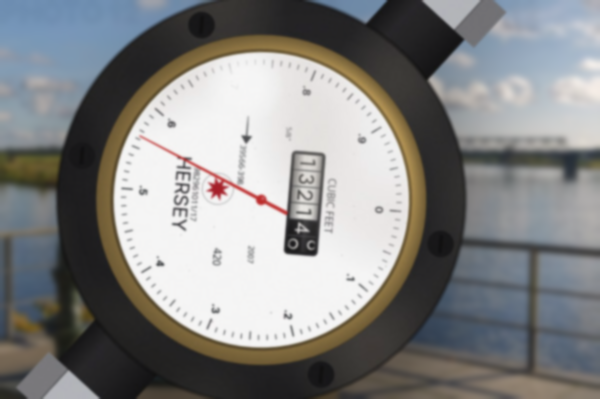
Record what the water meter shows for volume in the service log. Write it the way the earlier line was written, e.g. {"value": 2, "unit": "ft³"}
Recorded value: {"value": 132148.56, "unit": "ft³"}
